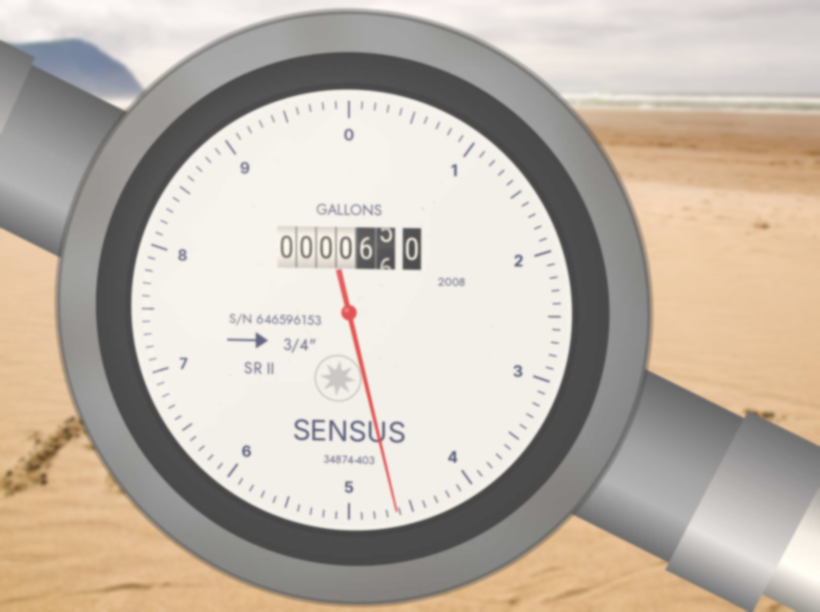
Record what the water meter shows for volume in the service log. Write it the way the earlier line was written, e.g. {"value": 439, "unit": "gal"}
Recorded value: {"value": 654.6, "unit": "gal"}
